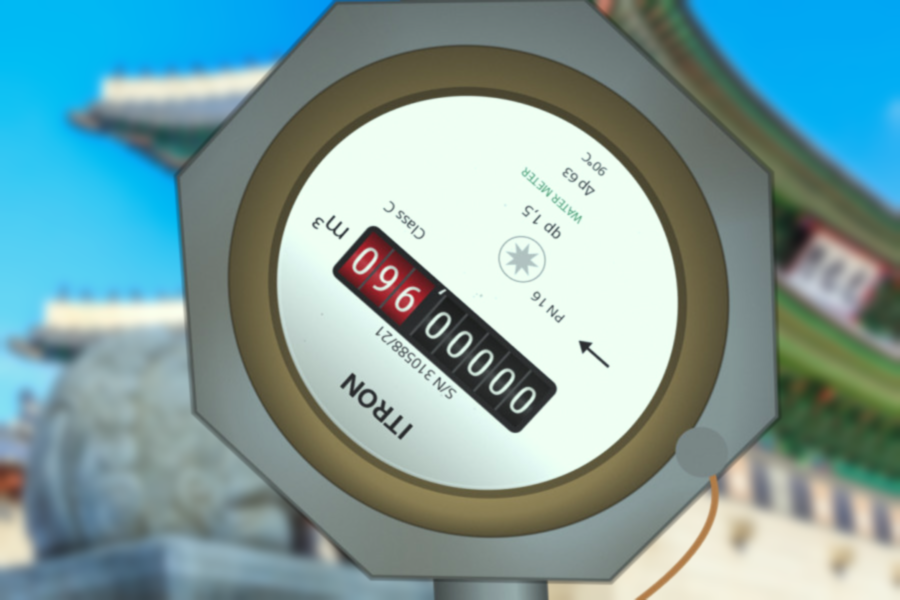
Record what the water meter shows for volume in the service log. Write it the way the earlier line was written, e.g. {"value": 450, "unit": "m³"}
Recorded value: {"value": 0.960, "unit": "m³"}
